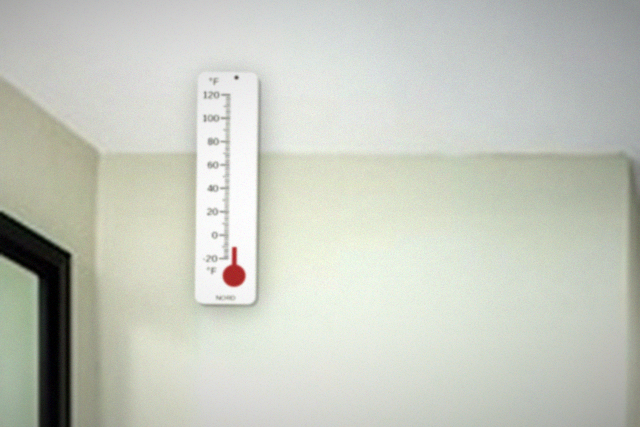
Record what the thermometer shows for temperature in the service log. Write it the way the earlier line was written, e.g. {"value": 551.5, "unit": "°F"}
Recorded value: {"value": -10, "unit": "°F"}
